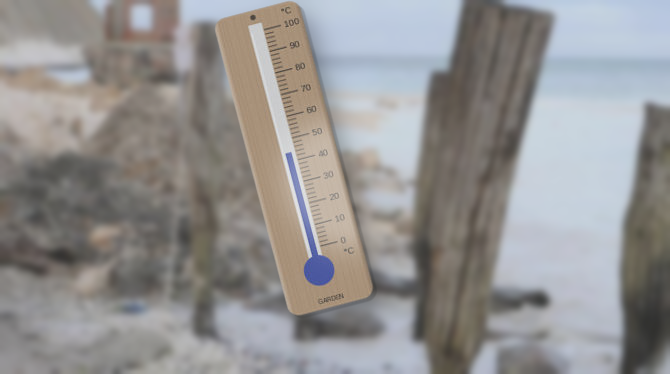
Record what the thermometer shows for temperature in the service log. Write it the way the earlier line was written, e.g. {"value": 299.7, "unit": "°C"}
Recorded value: {"value": 44, "unit": "°C"}
